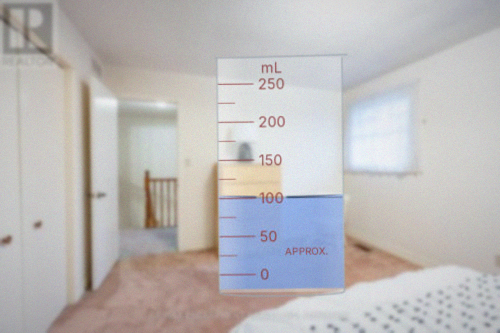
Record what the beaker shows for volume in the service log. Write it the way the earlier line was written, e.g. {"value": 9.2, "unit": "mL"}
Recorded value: {"value": 100, "unit": "mL"}
